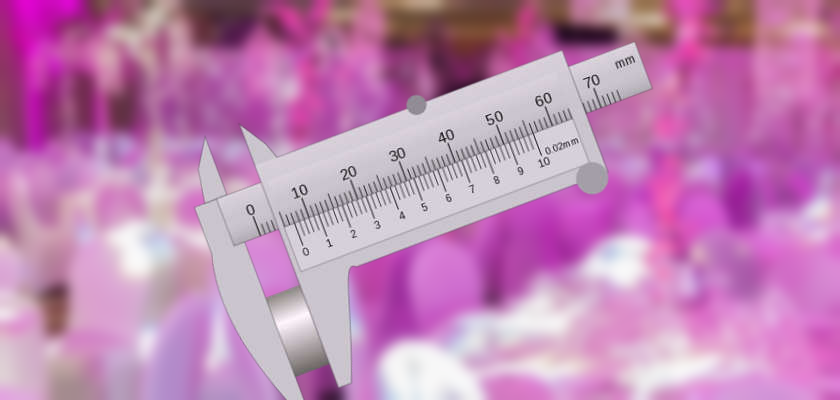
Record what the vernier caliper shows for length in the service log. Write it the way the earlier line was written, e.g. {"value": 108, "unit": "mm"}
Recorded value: {"value": 7.0, "unit": "mm"}
